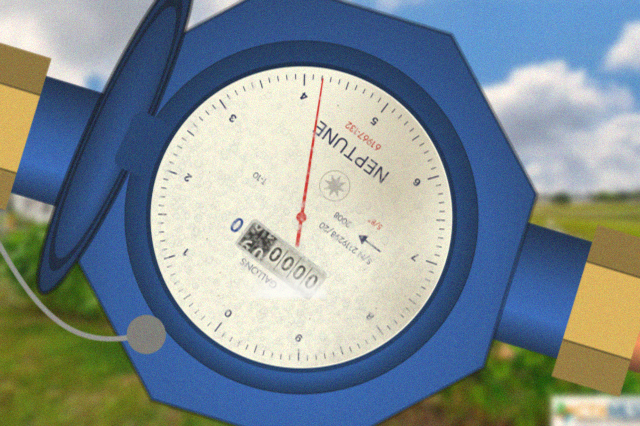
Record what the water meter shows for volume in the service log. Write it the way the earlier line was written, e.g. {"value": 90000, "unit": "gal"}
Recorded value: {"value": 94.2, "unit": "gal"}
